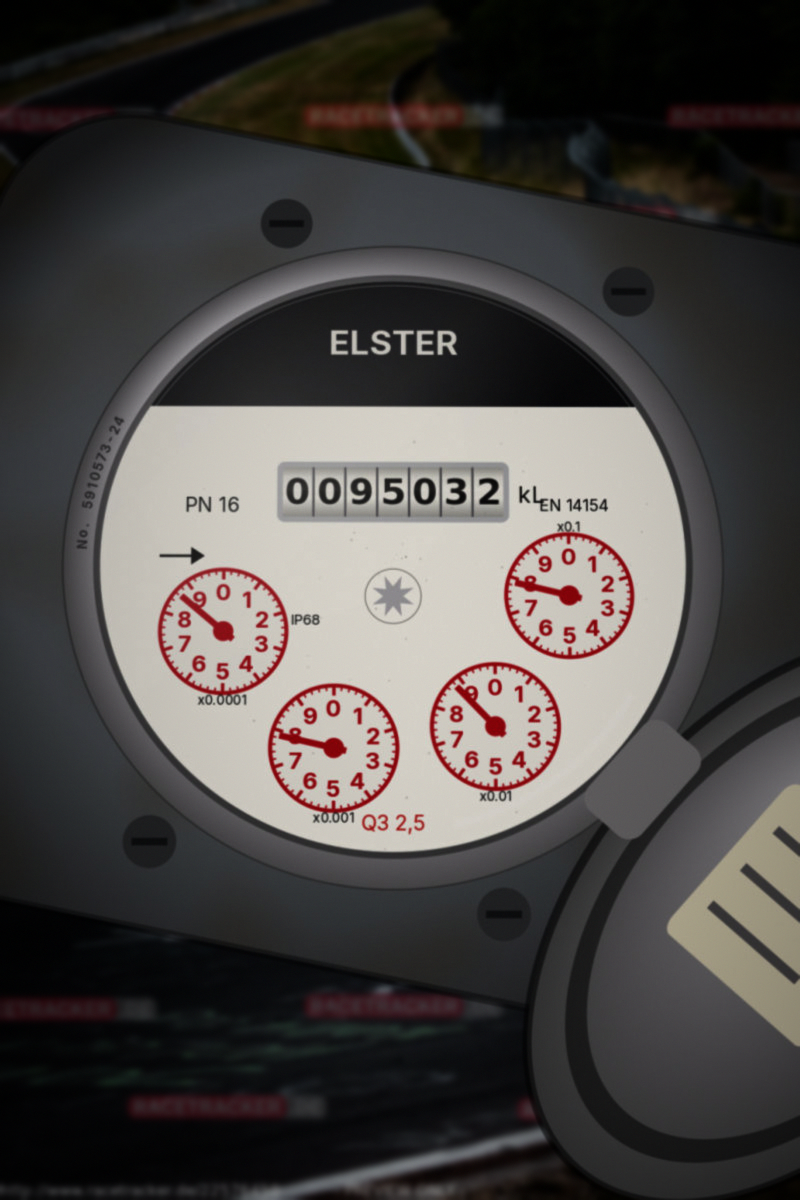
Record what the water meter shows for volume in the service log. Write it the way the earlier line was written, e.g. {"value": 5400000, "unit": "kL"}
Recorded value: {"value": 95032.7878, "unit": "kL"}
